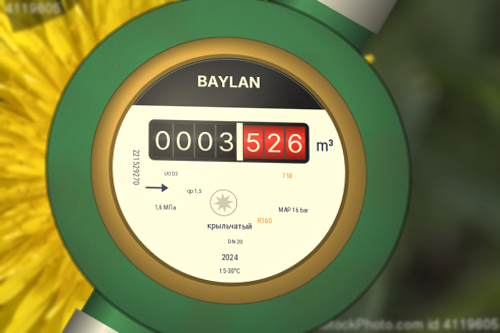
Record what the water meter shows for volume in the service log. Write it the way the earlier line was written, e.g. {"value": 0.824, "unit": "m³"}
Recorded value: {"value": 3.526, "unit": "m³"}
